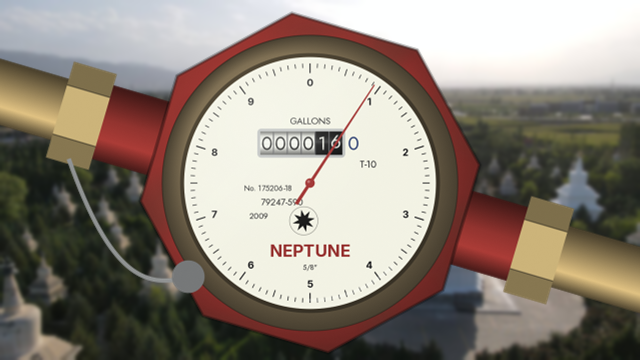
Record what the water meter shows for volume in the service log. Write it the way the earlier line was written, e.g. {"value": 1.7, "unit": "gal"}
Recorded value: {"value": 160.9, "unit": "gal"}
